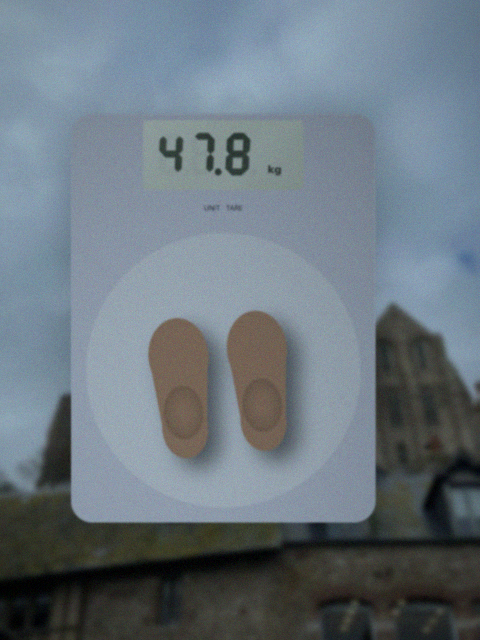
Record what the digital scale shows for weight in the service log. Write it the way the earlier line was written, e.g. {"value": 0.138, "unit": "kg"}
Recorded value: {"value": 47.8, "unit": "kg"}
